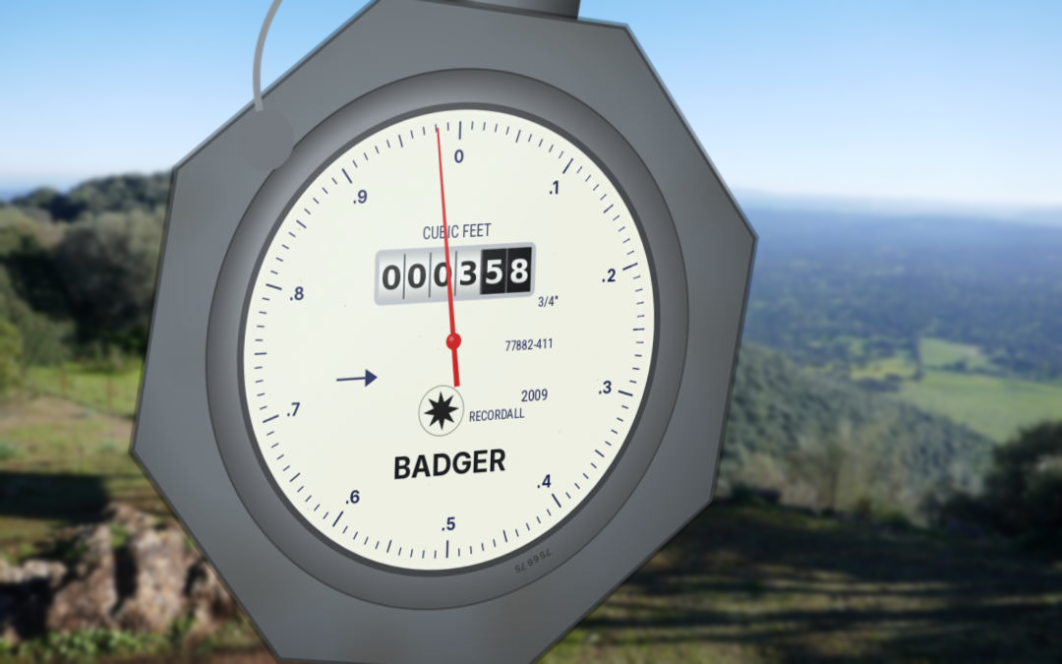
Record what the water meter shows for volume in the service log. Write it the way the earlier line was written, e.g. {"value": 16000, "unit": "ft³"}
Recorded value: {"value": 357.98, "unit": "ft³"}
